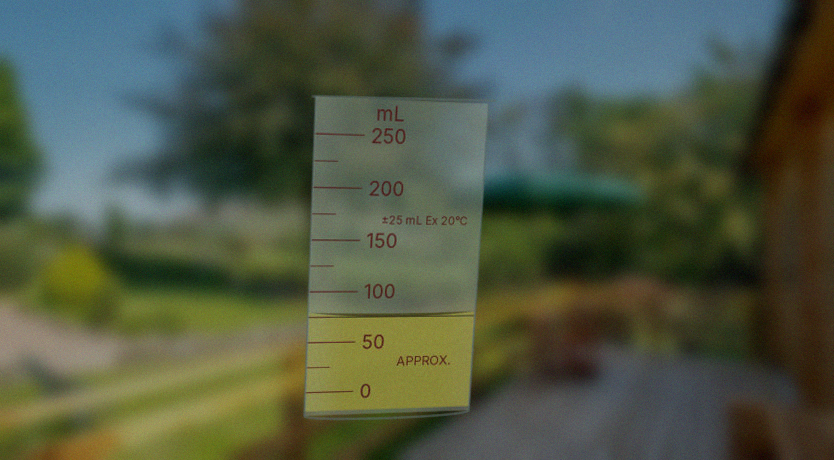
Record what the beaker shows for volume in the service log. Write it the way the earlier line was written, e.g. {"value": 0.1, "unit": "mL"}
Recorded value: {"value": 75, "unit": "mL"}
